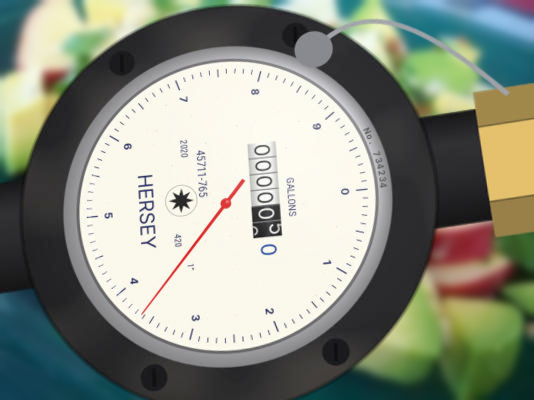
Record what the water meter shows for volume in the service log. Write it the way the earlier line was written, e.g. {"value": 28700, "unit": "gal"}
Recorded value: {"value": 53.6, "unit": "gal"}
